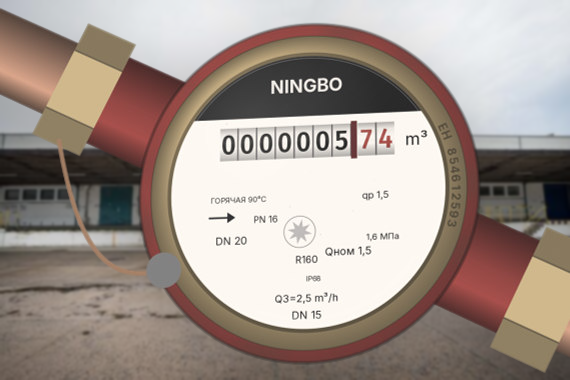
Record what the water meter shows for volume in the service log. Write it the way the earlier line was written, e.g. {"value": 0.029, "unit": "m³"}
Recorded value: {"value": 5.74, "unit": "m³"}
